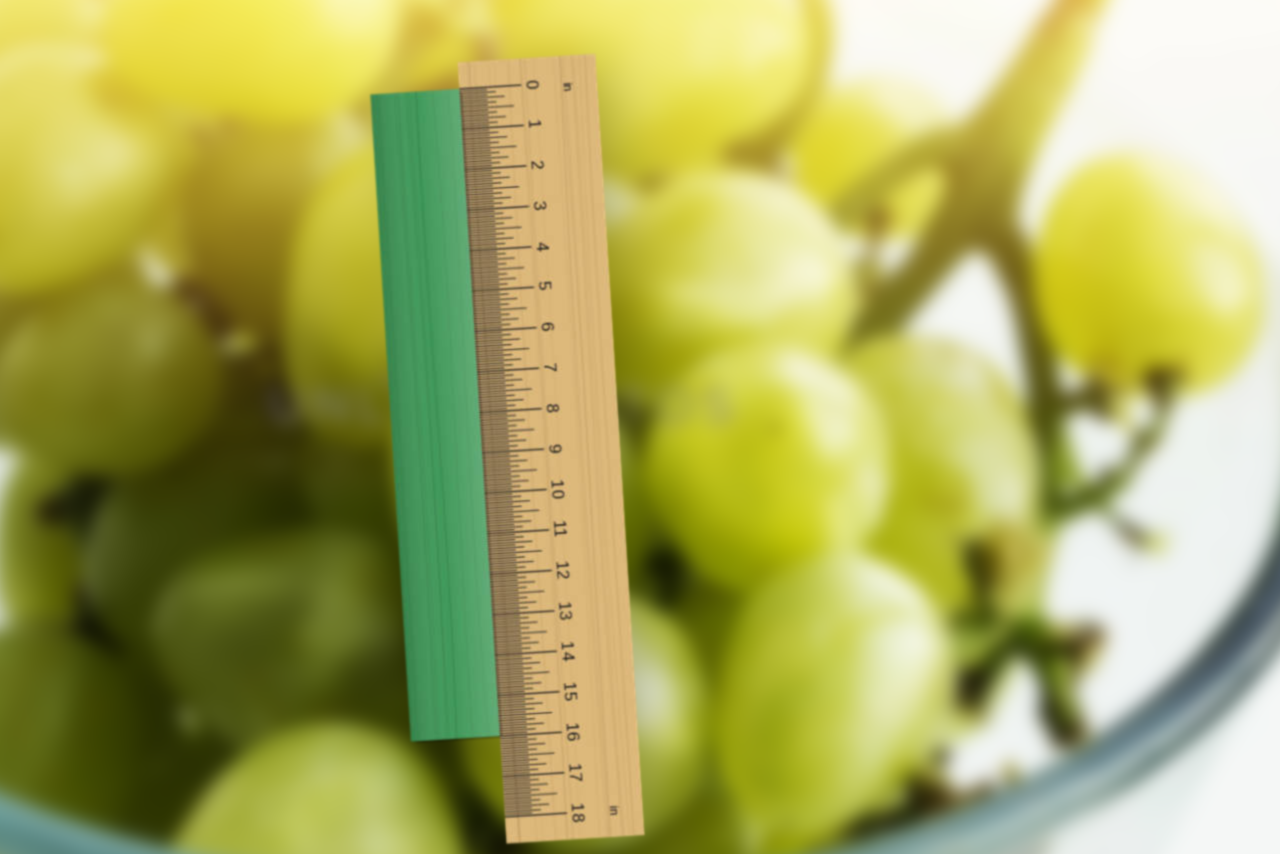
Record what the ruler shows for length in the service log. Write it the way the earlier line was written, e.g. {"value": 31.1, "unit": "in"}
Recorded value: {"value": 16, "unit": "in"}
